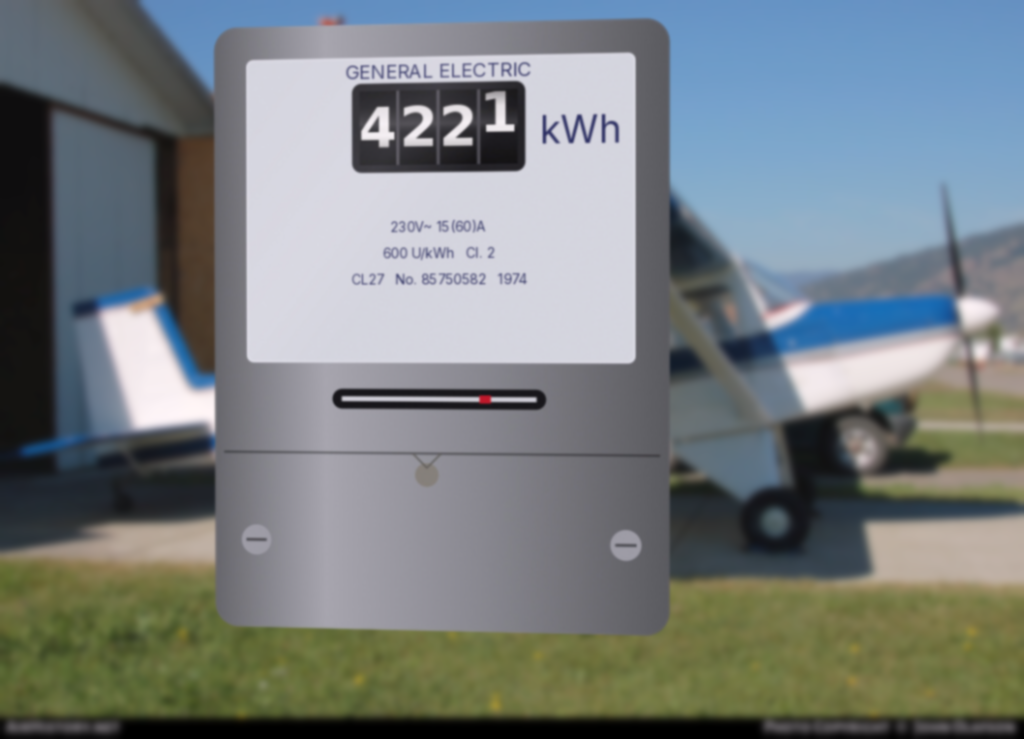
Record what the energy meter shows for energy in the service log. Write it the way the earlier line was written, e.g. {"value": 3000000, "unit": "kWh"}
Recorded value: {"value": 4221, "unit": "kWh"}
